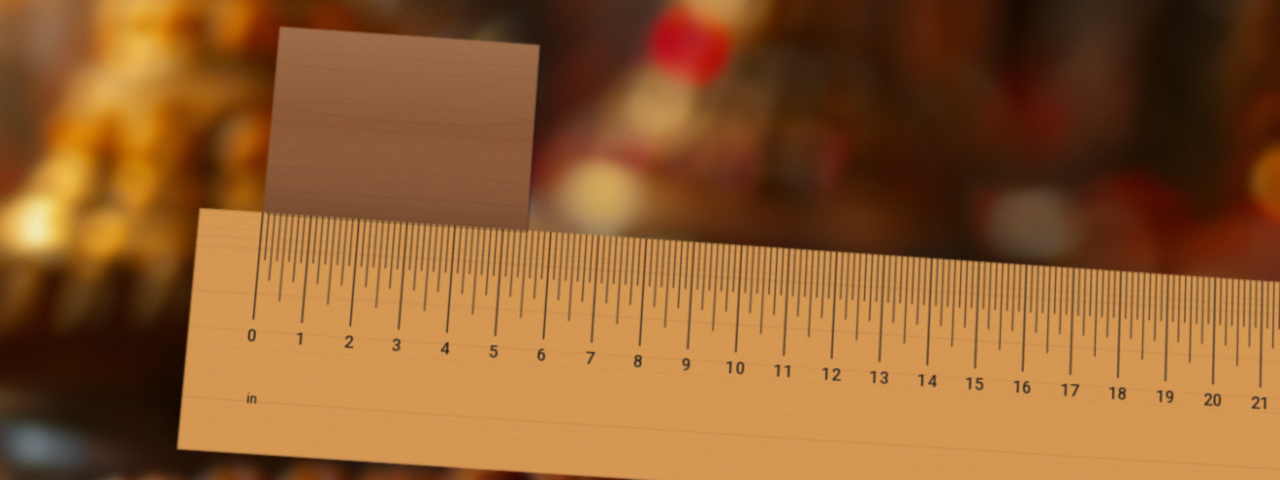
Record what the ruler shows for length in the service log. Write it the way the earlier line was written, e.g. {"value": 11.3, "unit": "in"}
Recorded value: {"value": 5.5, "unit": "in"}
